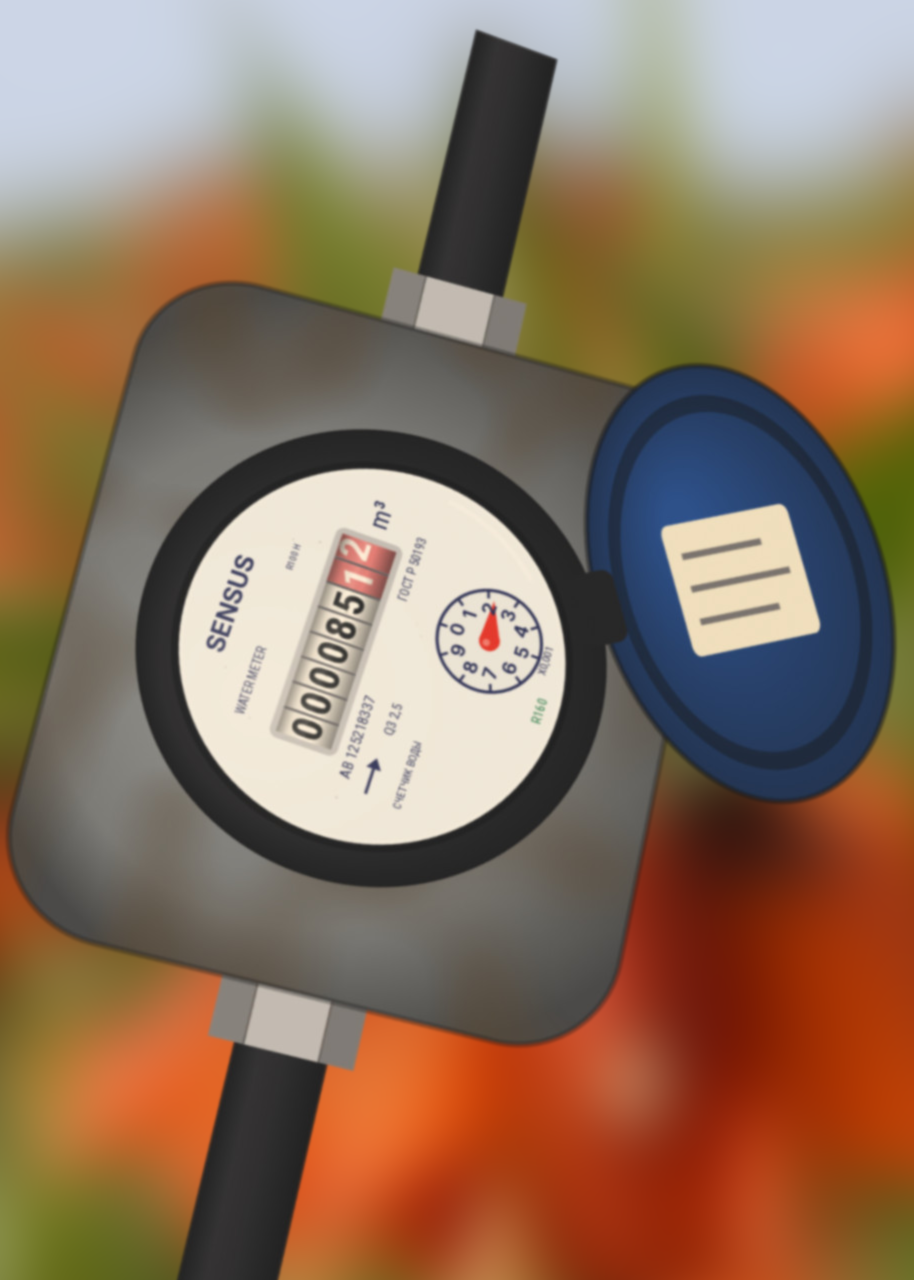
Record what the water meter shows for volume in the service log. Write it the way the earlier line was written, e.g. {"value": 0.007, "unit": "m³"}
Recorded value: {"value": 85.122, "unit": "m³"}
